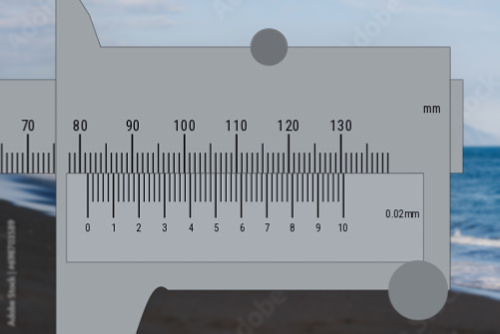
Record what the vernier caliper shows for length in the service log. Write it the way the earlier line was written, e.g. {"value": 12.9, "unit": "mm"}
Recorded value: {"value": 81.5, "unit": "mm"}
